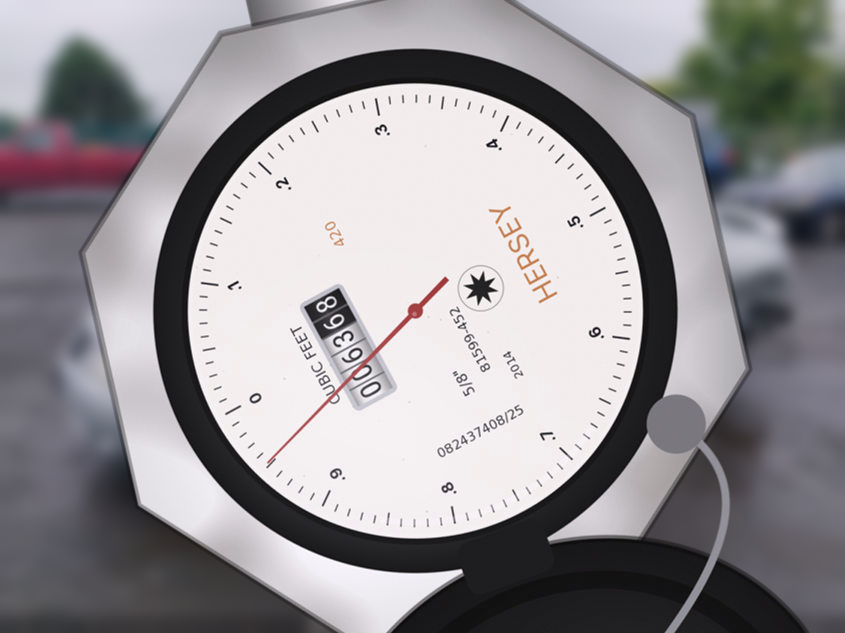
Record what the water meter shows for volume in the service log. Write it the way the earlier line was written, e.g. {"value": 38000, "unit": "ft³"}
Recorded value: {"value": 6367.95, "unit": "ft³"}
